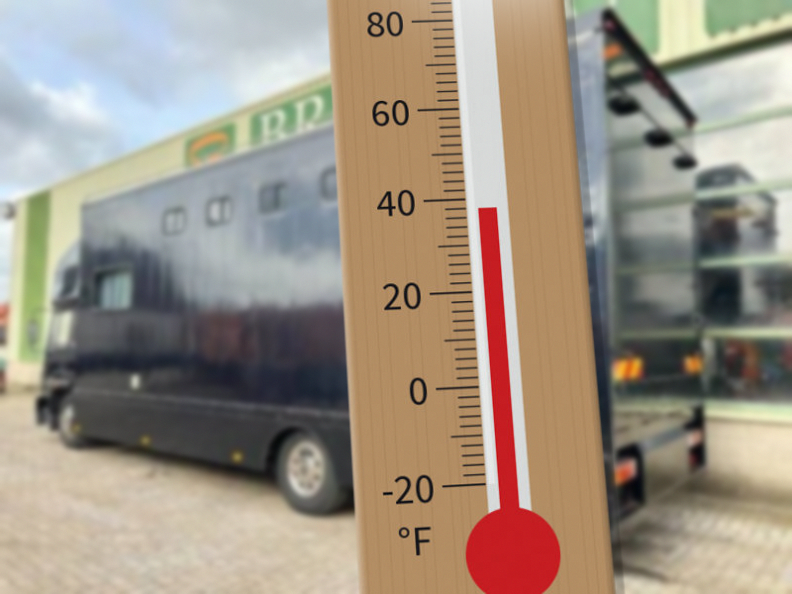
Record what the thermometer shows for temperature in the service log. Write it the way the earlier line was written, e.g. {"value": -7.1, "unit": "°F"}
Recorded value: {"value": 38, "unit": "°F"}
